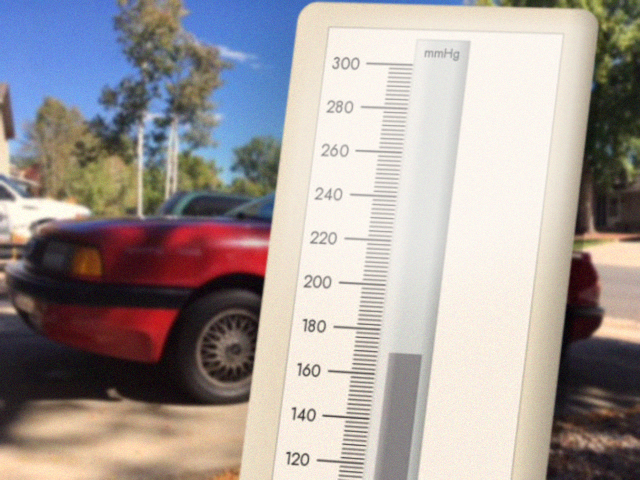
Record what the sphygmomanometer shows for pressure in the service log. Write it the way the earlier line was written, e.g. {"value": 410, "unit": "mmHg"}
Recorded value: {"value": 170, "unit": "mmHg"}
